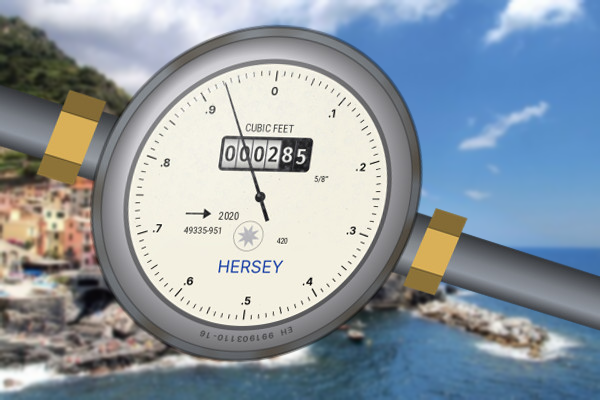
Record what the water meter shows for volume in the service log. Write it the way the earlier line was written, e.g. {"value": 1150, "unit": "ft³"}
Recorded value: {"value": 284.93, "unit": "ft³"}
